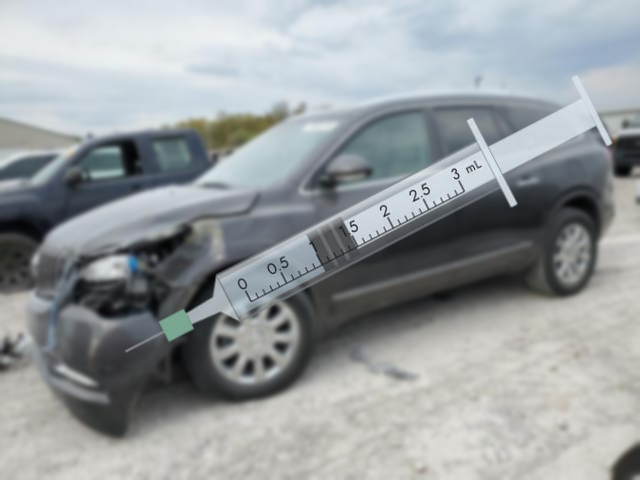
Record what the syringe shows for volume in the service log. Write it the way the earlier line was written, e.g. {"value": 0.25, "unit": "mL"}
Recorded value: {"value": 1, "unit": "mL"}
